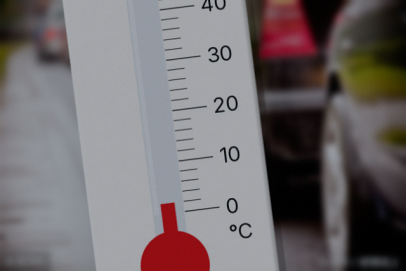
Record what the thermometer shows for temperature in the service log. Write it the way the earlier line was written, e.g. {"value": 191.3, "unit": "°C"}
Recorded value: {"value": 2, "unit": "°C"}
